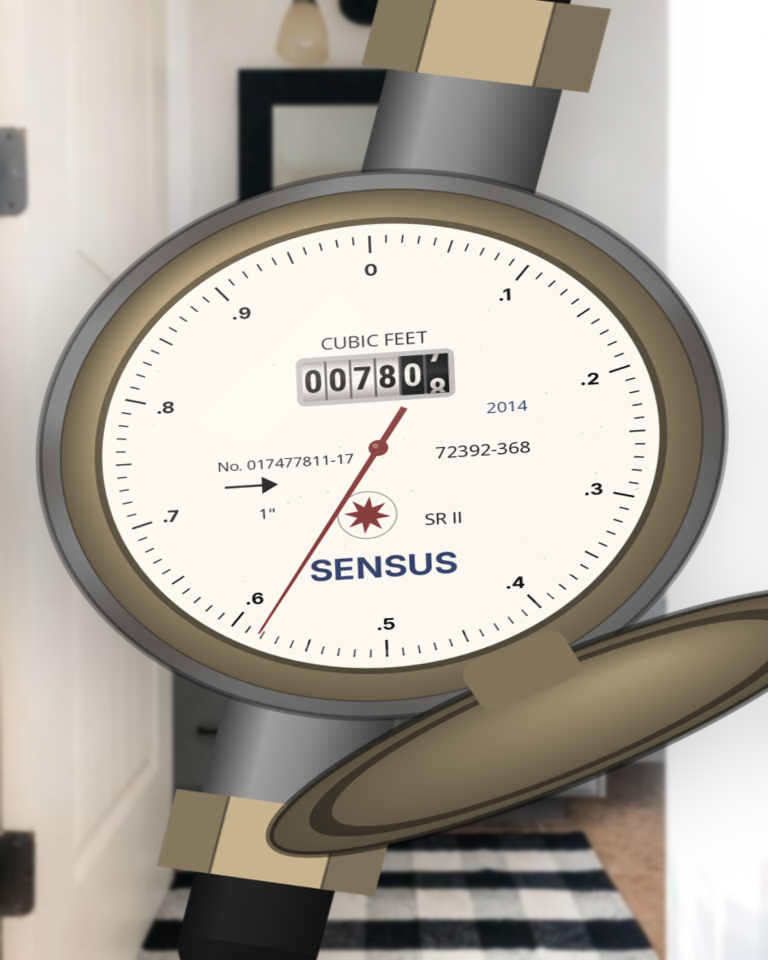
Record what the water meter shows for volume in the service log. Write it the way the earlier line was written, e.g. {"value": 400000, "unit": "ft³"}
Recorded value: {"value": 7807.58, "unit": "ft³"}
